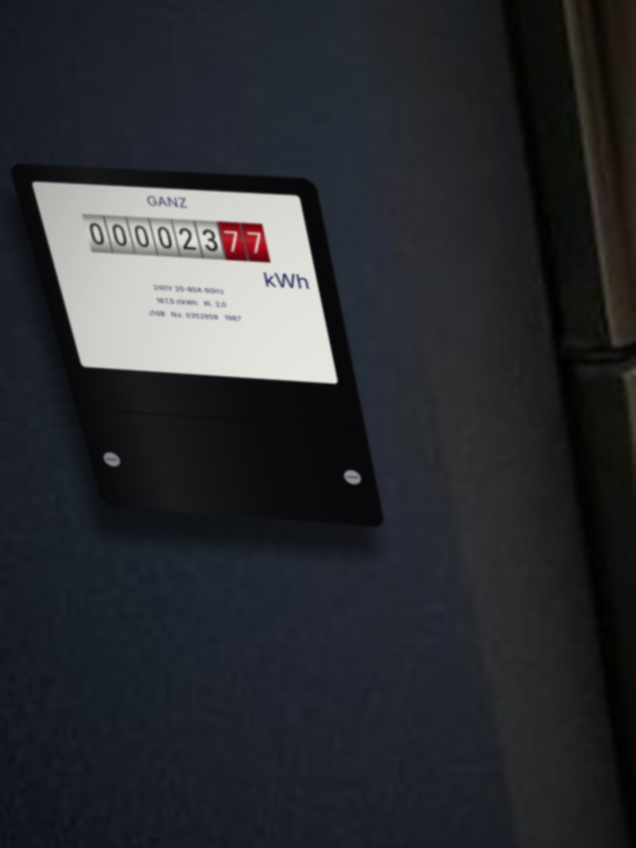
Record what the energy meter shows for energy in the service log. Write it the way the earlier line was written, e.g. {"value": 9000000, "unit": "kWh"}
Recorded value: {"value": 23.77, "unit": "kWh"}
